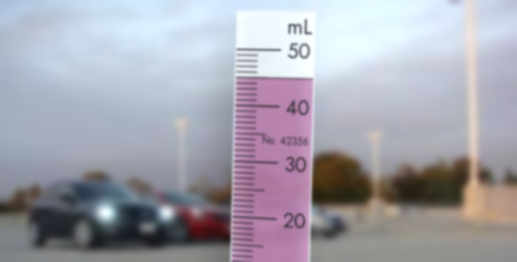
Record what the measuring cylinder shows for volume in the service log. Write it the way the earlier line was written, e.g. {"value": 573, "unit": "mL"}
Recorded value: {"value": 45, "unit": "mL"}
